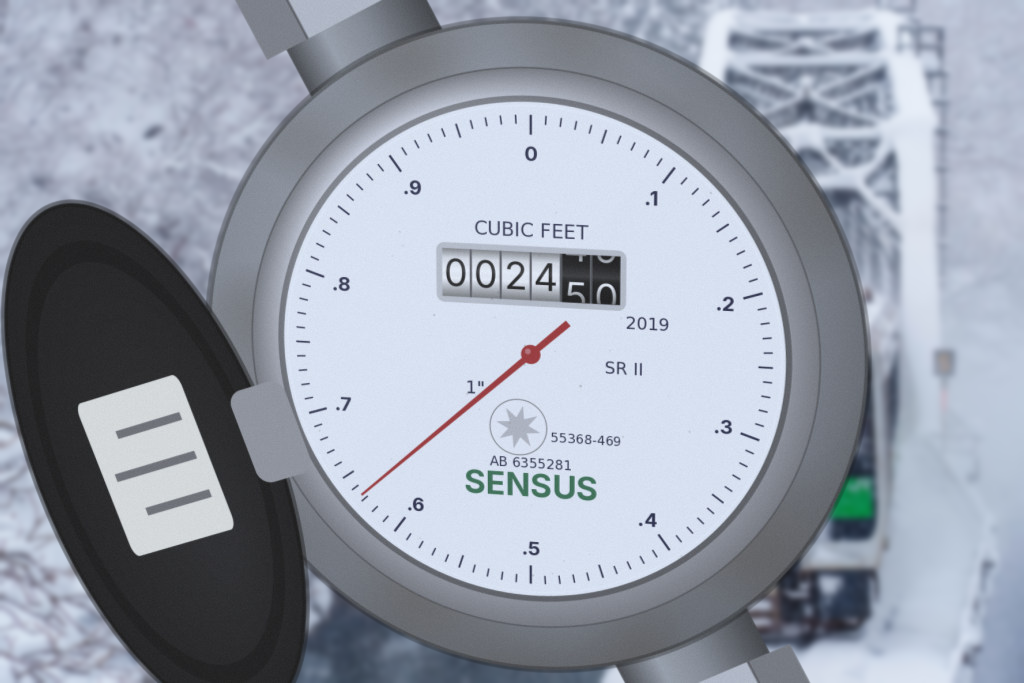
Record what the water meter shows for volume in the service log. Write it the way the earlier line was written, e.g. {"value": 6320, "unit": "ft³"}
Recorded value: {"value": 2449.63, "unit": "ft³"}
